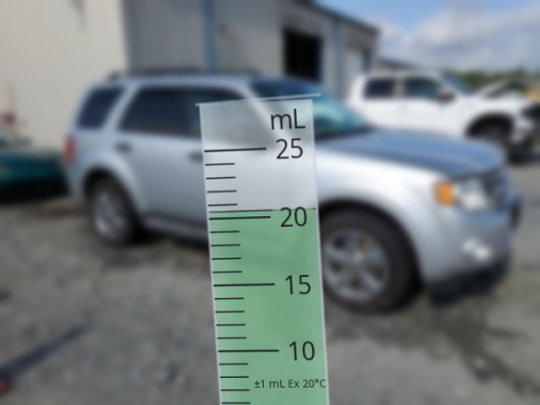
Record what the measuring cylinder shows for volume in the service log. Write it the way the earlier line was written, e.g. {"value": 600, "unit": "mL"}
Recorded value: {"value": 20.5, "unit": "mL"}
